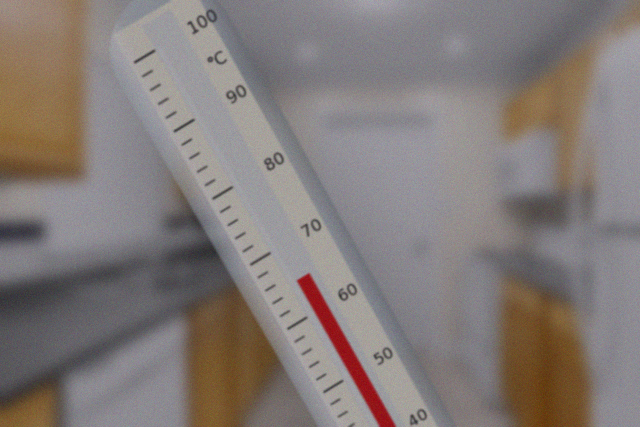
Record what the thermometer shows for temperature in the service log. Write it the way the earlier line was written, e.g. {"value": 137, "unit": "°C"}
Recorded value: {"value": 65, "unit": "°C"}
